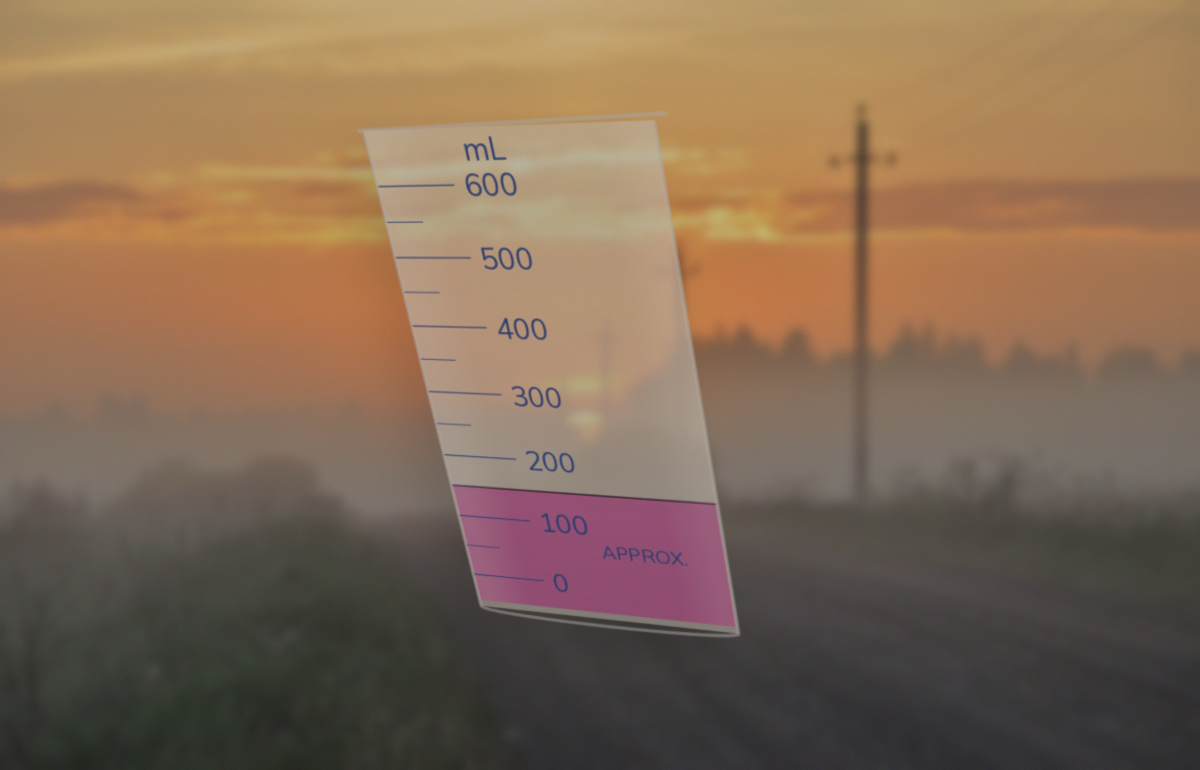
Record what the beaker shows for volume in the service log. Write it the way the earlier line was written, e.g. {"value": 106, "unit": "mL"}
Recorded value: {"value": 150, "unit": "mL"}
